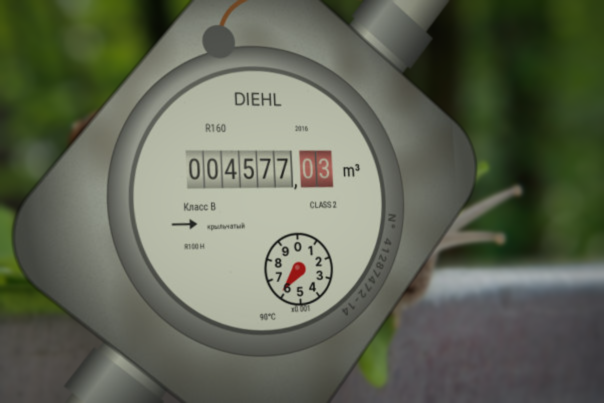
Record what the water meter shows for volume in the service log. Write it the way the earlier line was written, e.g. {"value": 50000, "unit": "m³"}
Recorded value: {"value": 4577.036, "unit": "m³"}
